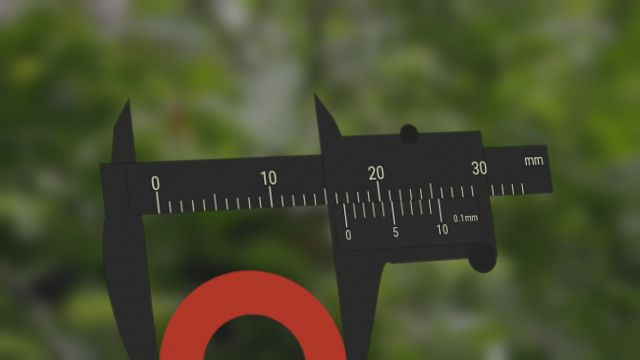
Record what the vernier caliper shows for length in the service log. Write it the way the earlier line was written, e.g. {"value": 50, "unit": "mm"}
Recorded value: {"value": 16.6, "unit": "mm"}
